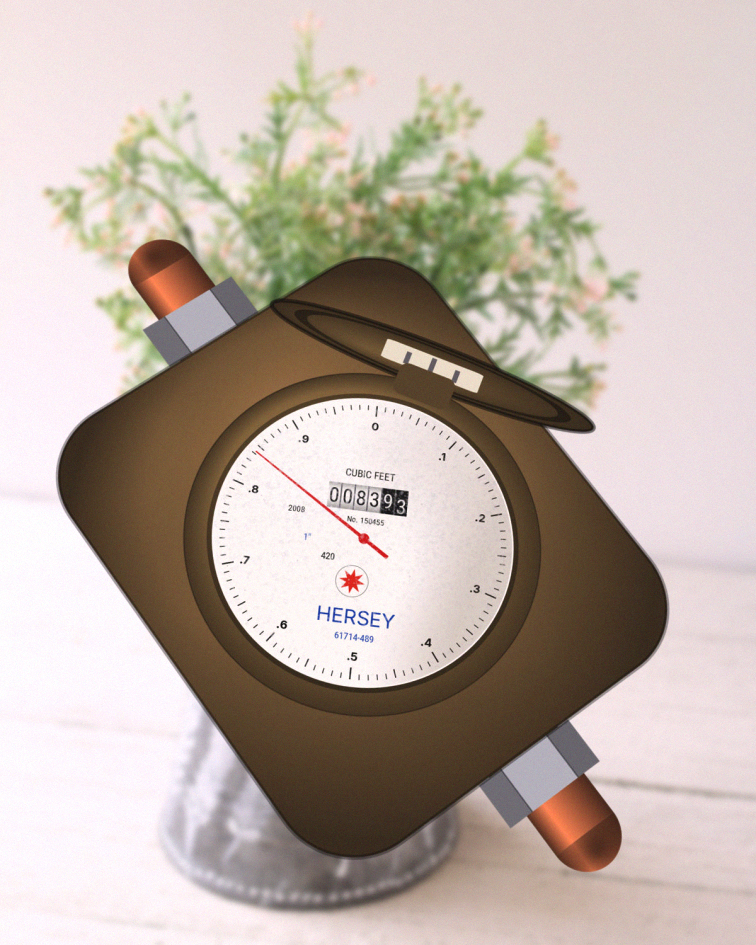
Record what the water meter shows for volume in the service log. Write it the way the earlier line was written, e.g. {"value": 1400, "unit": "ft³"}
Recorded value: {"value": 8392.84, "unit": "ft³"}
